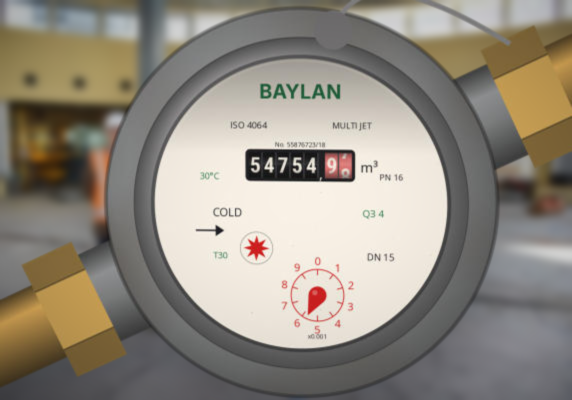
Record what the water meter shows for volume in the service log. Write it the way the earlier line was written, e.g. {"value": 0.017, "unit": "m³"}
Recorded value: {"value": 54754.975, "unit": "m³"}
